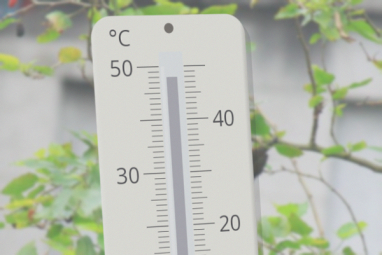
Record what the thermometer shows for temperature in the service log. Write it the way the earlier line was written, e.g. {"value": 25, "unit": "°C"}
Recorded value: {"value": 48, "unit": "°C"}
